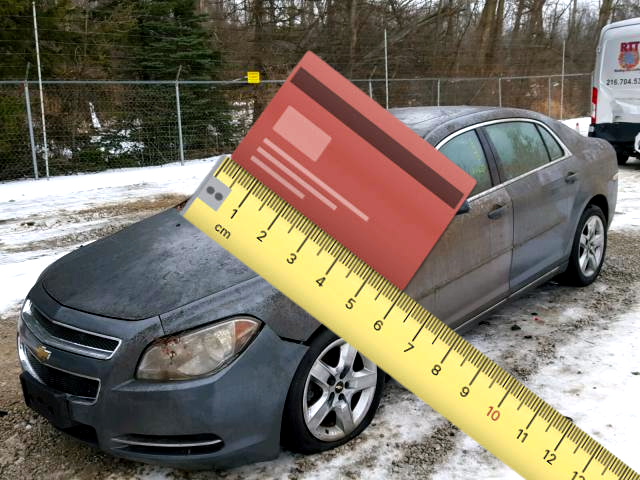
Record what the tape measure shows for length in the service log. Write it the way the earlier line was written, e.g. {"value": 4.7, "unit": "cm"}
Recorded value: {"value": 6, "unit": "cm"}
